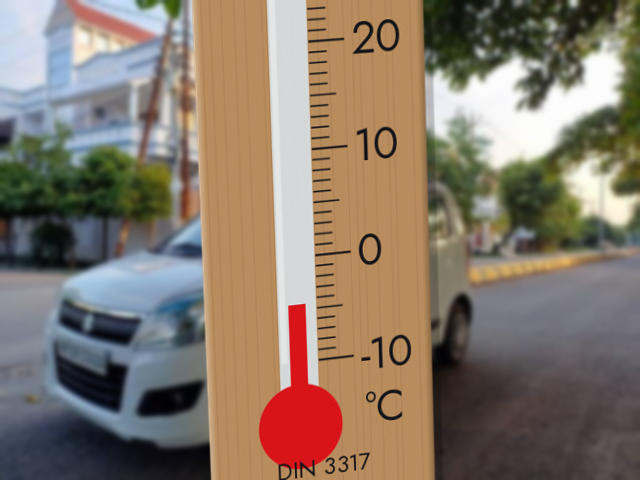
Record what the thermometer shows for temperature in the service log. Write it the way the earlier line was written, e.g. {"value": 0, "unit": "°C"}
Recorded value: {"value": -4.5, "unit": "°C"}
